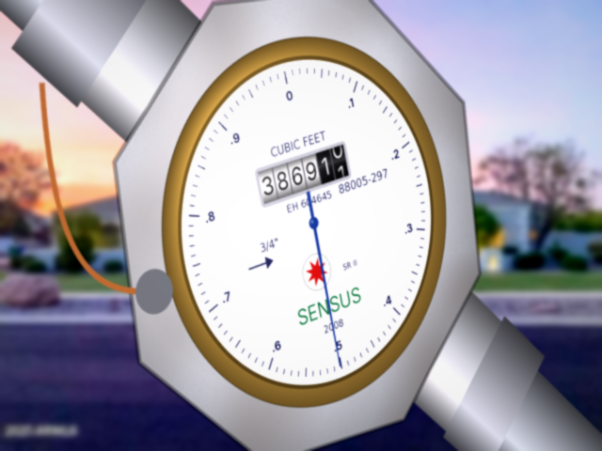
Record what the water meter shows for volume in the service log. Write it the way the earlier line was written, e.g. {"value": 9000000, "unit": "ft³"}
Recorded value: {"value": 386910.50, "unit": "ft³"}
